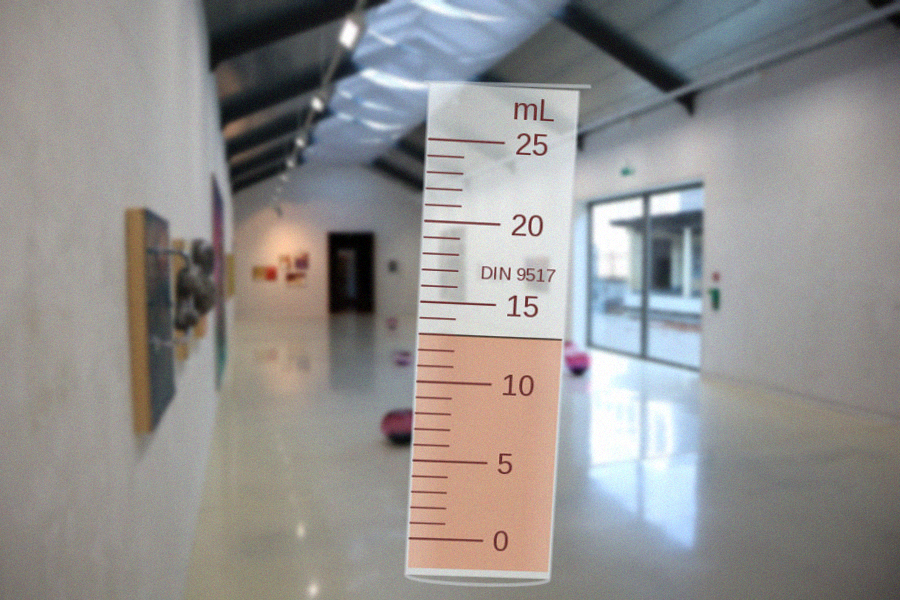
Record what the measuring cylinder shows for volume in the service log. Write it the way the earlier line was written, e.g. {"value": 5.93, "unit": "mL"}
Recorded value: {"value": 13, "unit": "mL"}
